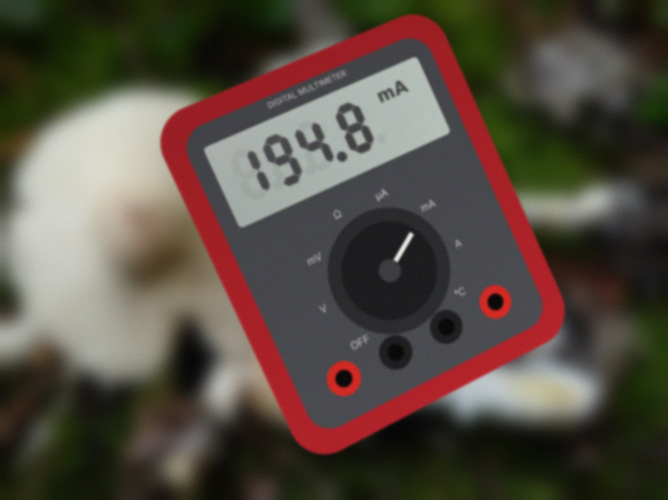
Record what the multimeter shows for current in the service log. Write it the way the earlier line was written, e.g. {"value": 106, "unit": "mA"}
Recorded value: {"value": 194.8, "unit": "mA"}
